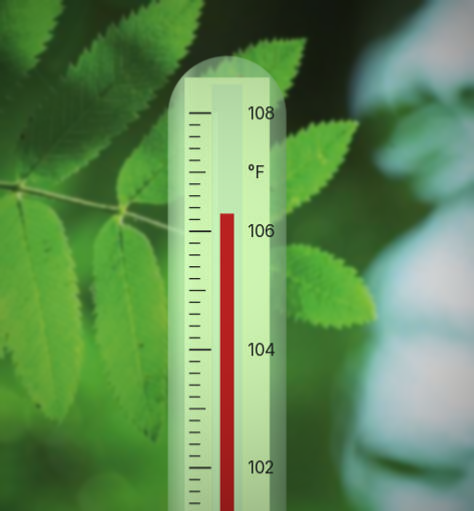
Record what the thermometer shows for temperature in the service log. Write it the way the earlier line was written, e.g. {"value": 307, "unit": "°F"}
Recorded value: {"value": 106.3, "unit": "°F"}
